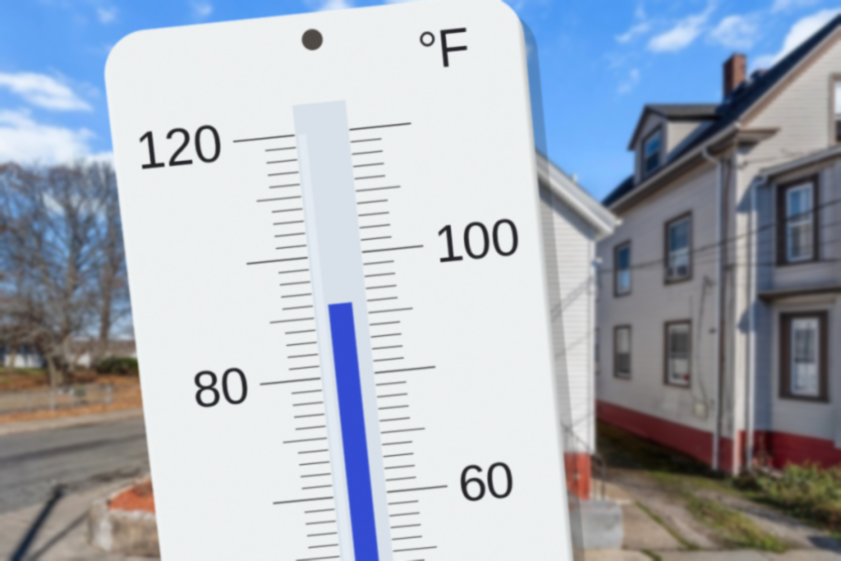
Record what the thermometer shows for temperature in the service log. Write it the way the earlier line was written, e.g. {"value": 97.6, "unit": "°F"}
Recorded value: {"value": 92, "unit": "°F"}
